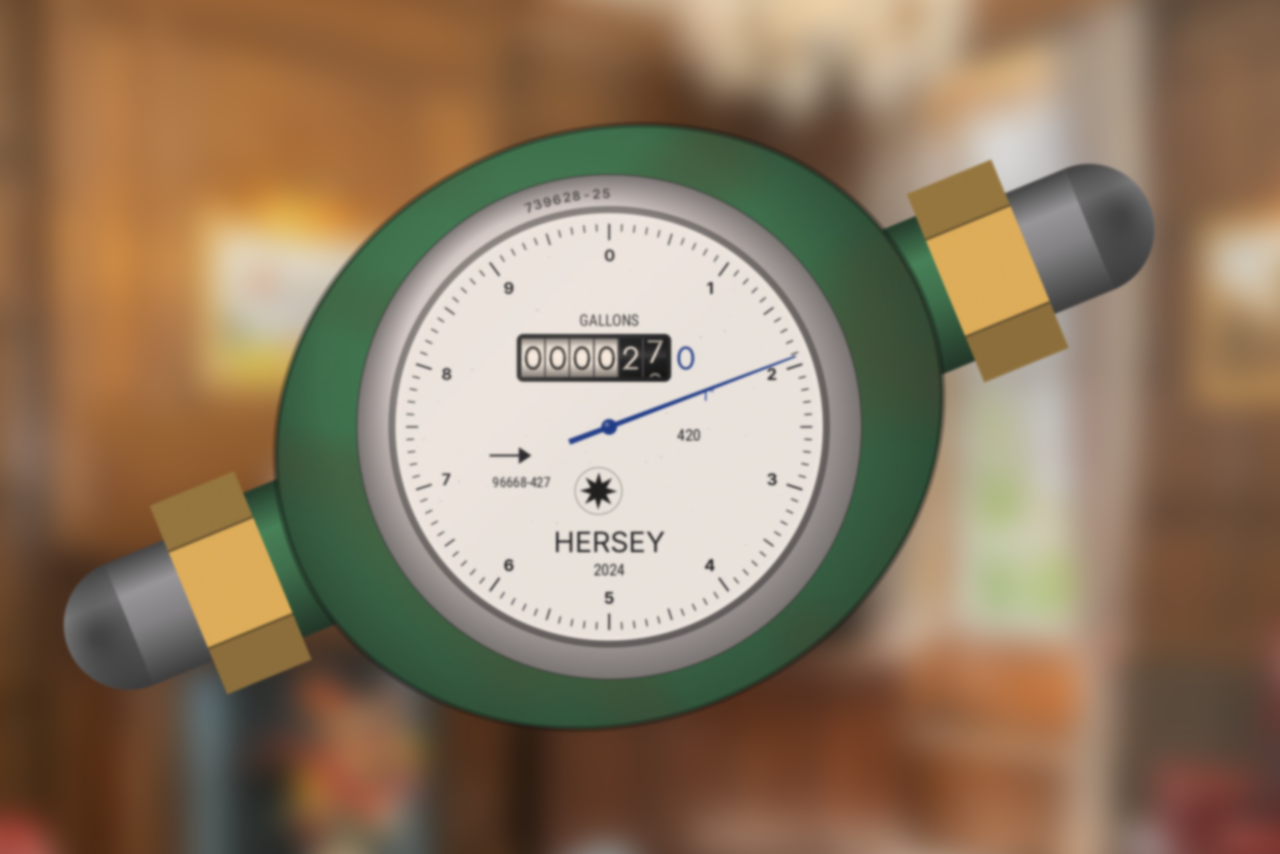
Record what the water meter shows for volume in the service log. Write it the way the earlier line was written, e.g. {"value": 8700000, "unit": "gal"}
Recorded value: {"value": 271.9, "unit": "gal"}
